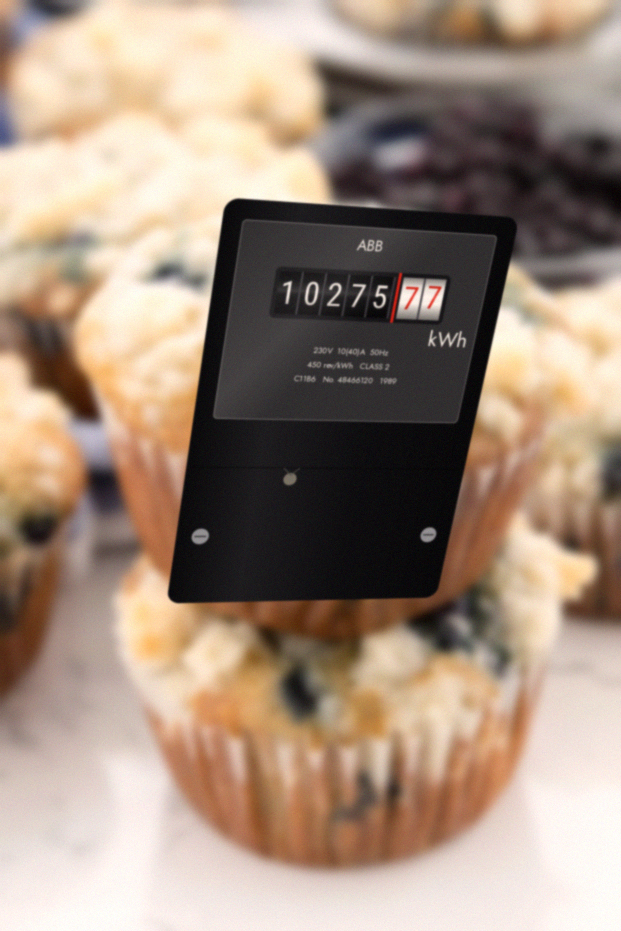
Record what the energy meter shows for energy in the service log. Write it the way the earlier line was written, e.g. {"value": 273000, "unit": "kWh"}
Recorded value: {"value": 10275.77, "unit": "kWh"}
